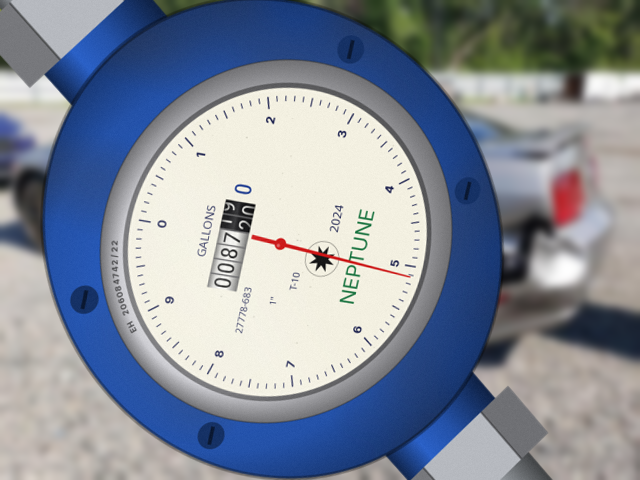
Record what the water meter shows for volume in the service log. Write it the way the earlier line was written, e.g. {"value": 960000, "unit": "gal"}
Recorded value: {"value": 87195.1, "unit": "gal"}
